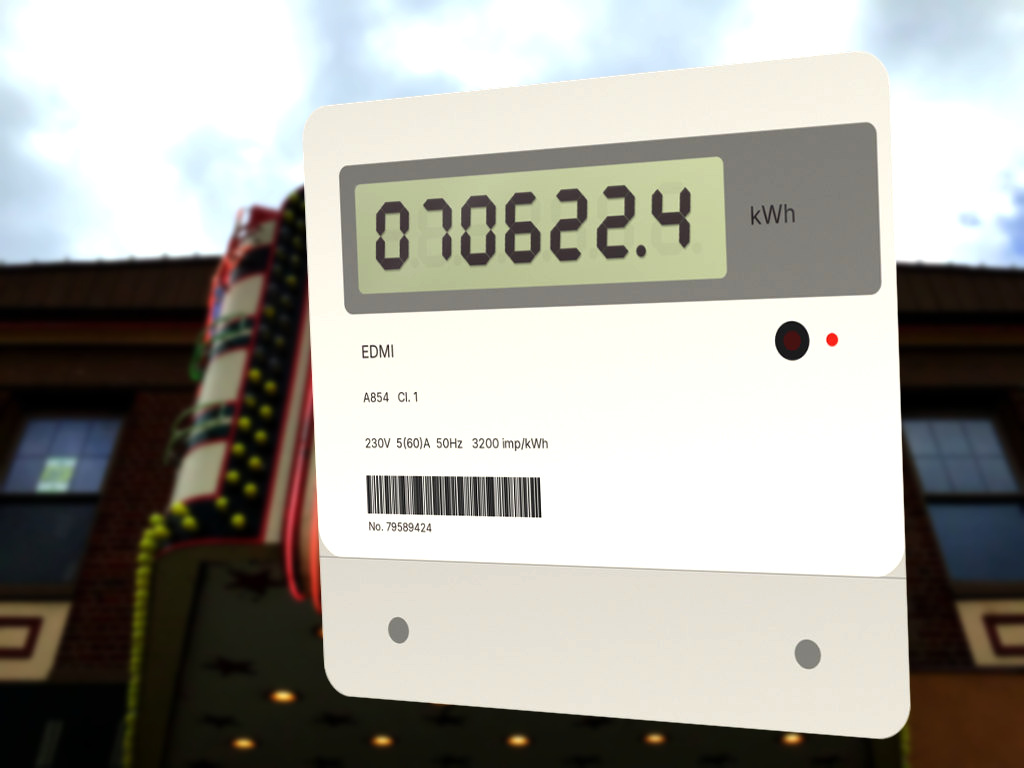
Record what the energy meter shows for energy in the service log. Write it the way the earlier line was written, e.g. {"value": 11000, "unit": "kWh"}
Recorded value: {"value": 70622.4, "unit": "kWh"}
